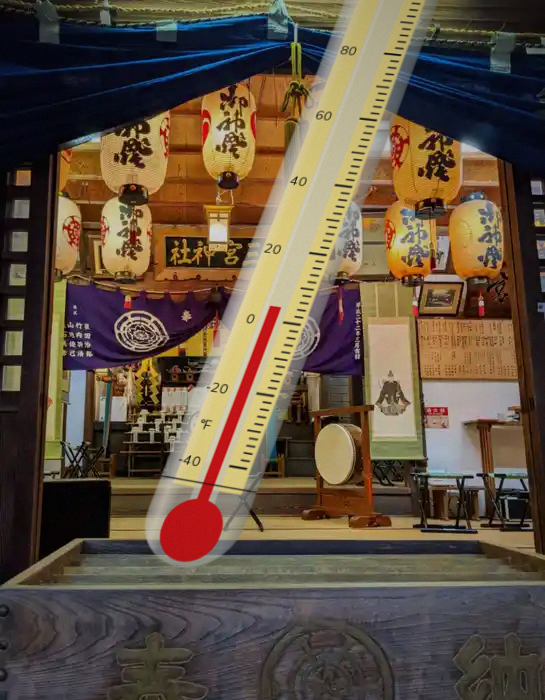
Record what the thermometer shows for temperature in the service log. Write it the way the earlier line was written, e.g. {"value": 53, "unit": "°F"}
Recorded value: {"value": 4, "unit": "°F"}
